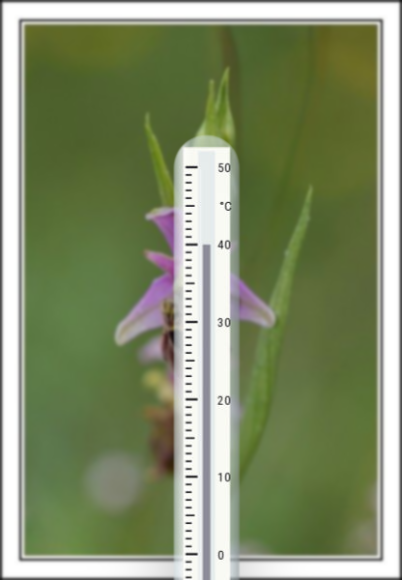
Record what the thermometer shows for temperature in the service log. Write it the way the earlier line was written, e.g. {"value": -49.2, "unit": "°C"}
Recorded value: {"value": 40, "unit": "°C"}
